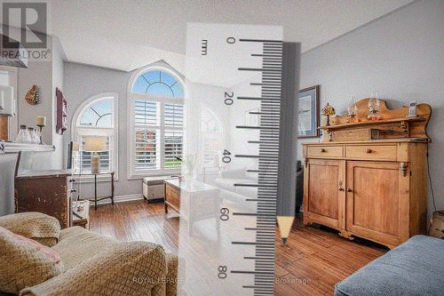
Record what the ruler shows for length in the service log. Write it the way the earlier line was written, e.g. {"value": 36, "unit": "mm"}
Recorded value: {"value": 70, "unit": "mm"}
